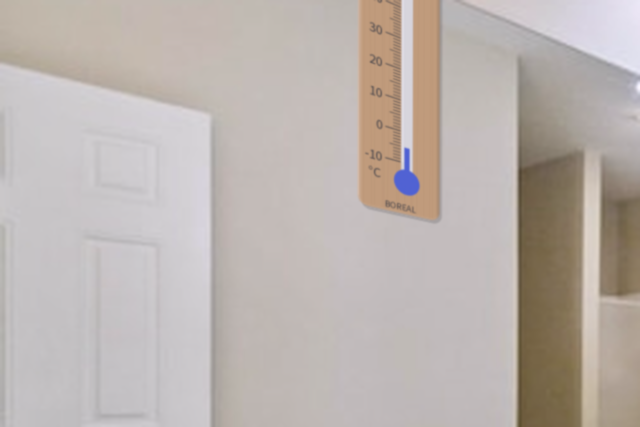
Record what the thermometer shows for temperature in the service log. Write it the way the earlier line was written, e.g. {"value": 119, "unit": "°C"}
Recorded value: {"value": -5, "unit": "°C"}
